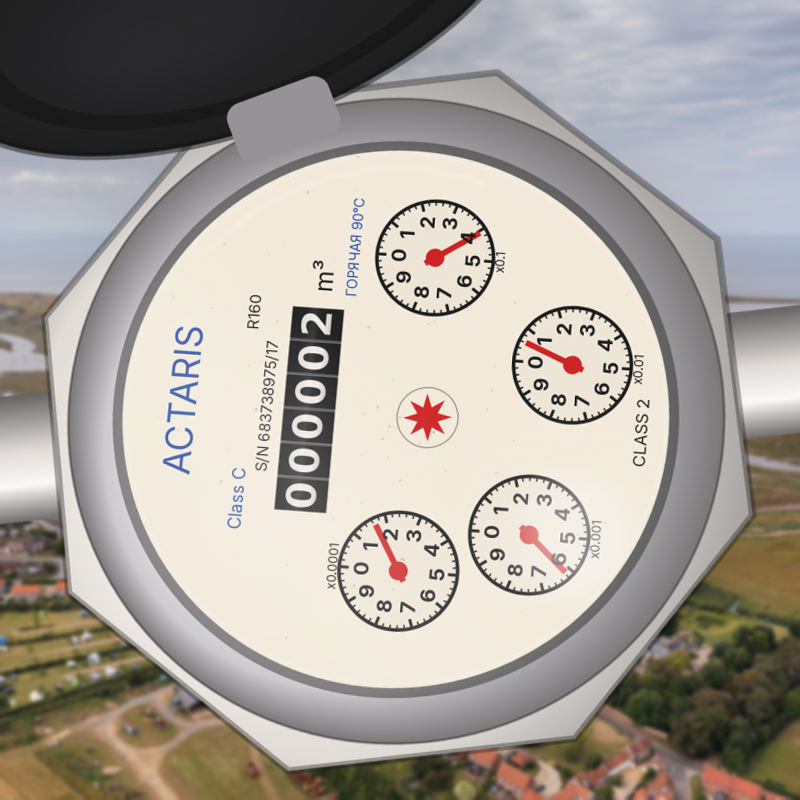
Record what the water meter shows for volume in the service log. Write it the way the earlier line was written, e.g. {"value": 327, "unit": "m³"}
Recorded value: {"value": 2.4061, "unit": "m³"}
